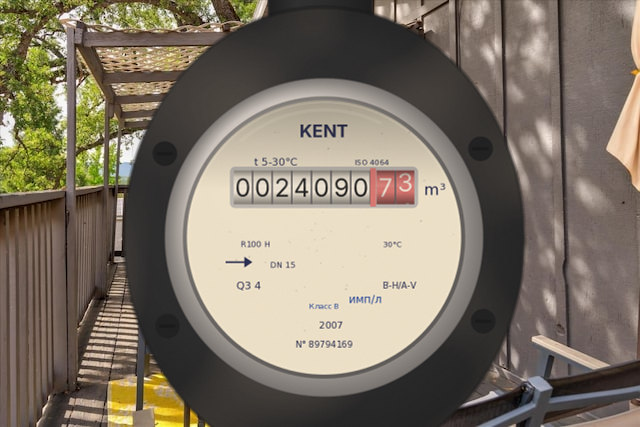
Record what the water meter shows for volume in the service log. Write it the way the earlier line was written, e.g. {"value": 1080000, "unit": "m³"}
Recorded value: {"value": 24090.73, "unit": "m³"}
